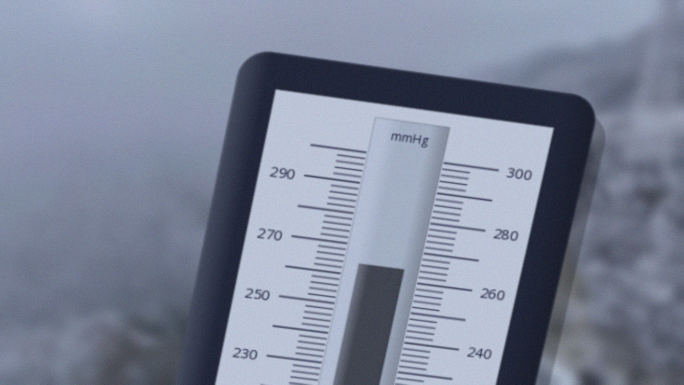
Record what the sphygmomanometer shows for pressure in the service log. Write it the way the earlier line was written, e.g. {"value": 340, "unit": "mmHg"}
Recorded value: {"value": 264, "unit": "mmHg"}
